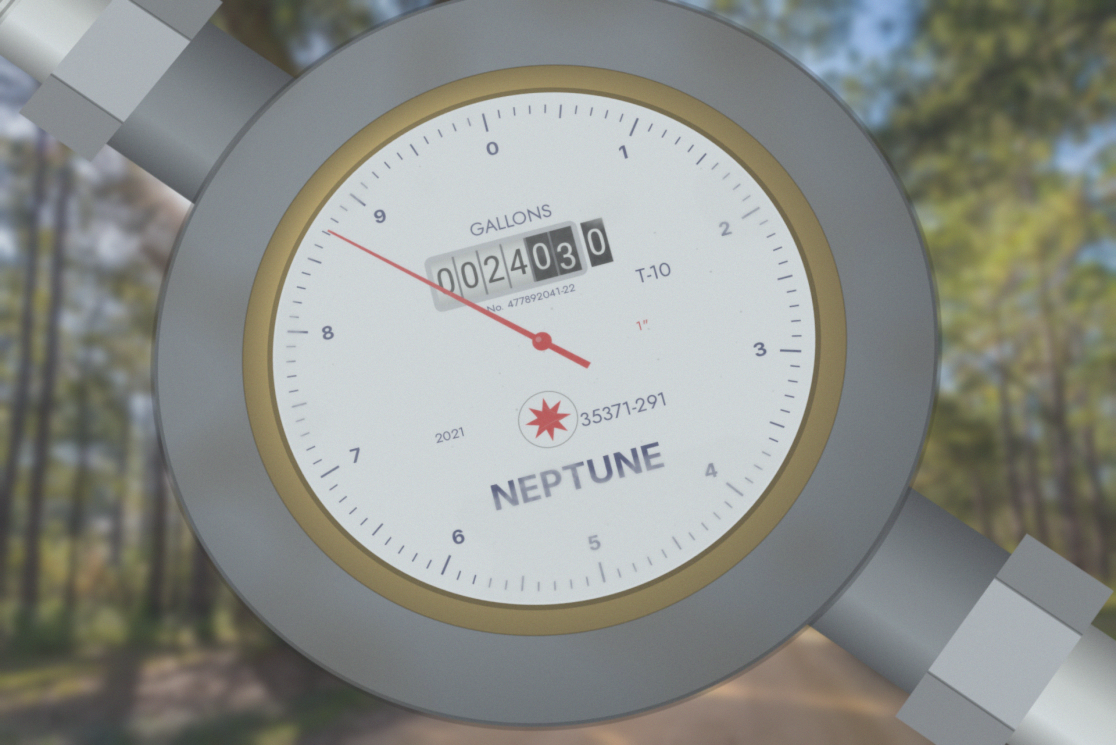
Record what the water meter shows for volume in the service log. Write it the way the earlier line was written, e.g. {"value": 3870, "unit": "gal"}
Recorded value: {"value": 24028.7, "unit": "gal"}
